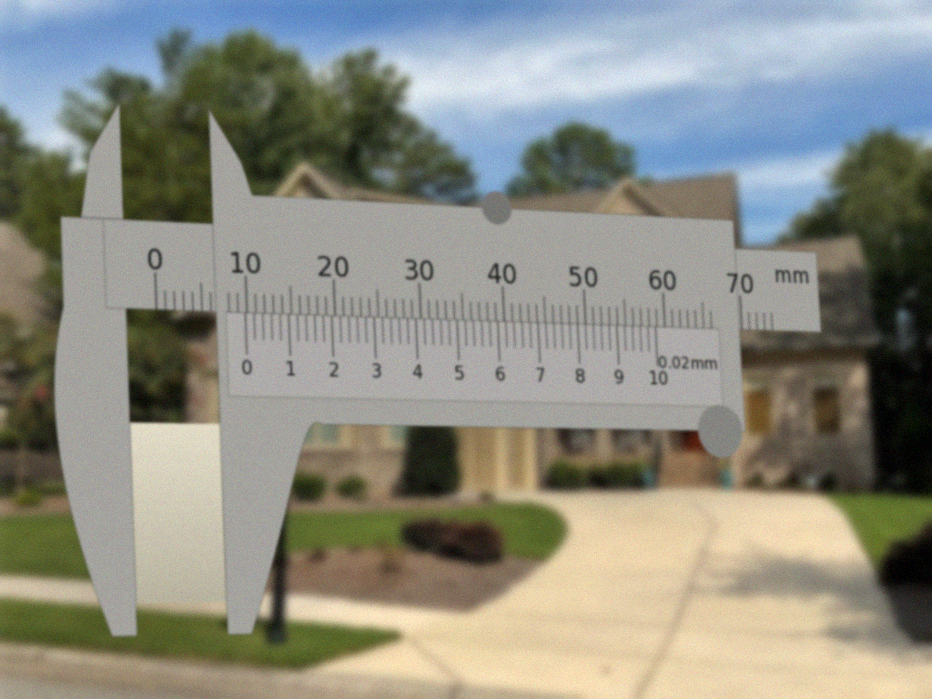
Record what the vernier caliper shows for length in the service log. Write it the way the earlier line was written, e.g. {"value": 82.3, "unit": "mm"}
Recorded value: {"value": 9.8, "unit": "mm"}
